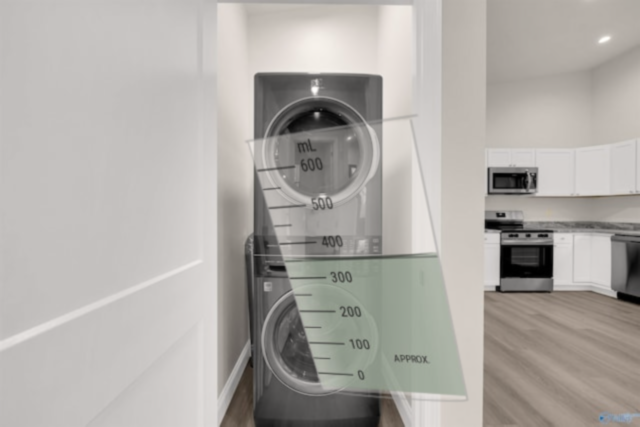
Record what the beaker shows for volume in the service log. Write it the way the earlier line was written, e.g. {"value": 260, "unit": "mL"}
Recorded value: {"value": 350, "unit": "mL"}
